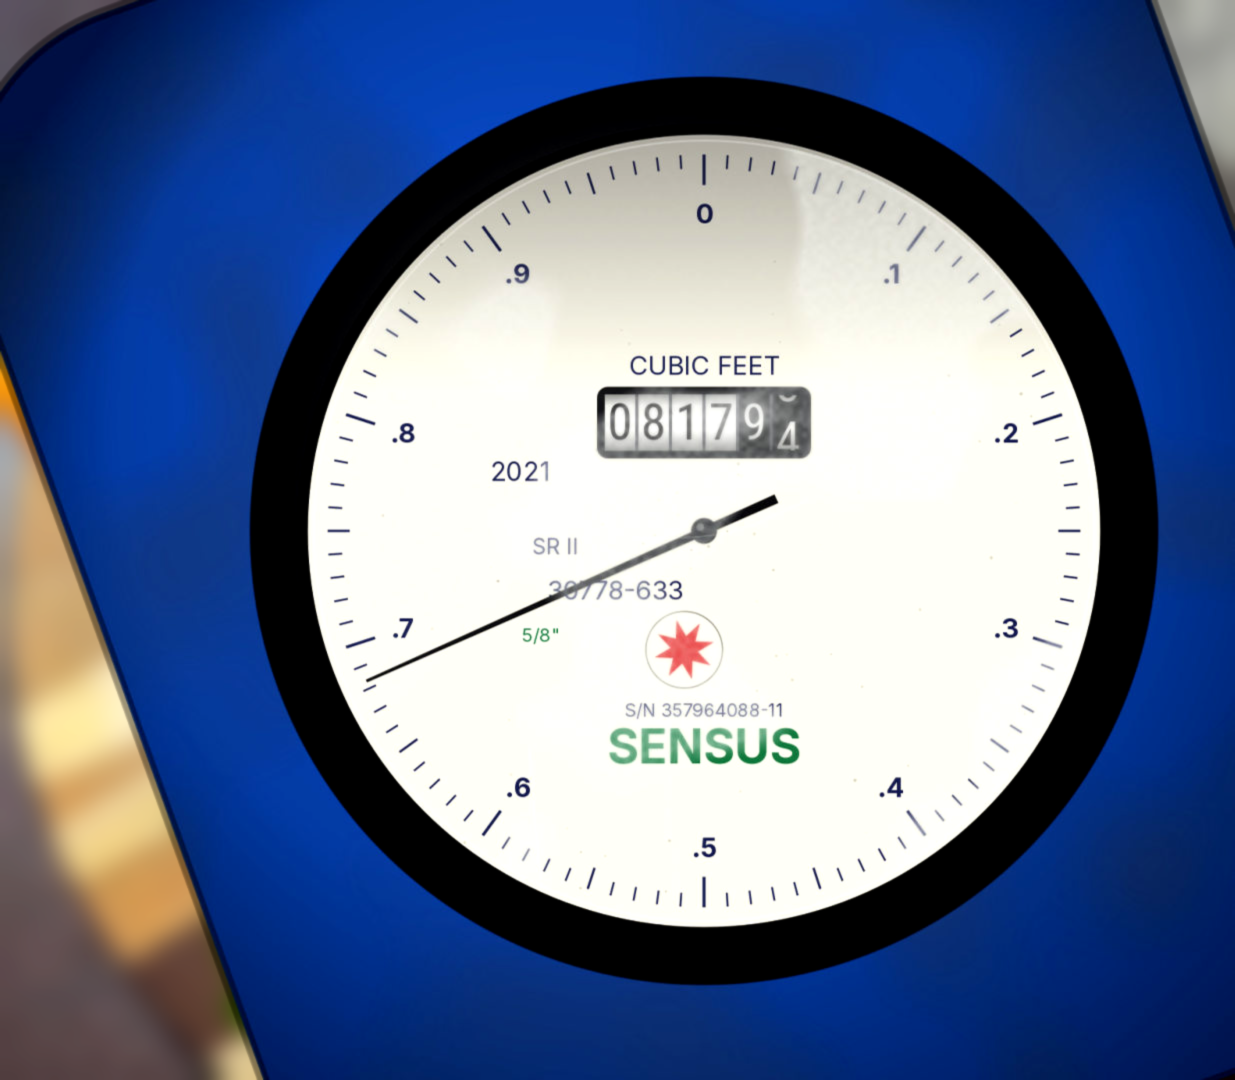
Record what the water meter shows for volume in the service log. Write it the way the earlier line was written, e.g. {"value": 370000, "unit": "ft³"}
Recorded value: {"value": 81793.68, "unit": "ft³"}
